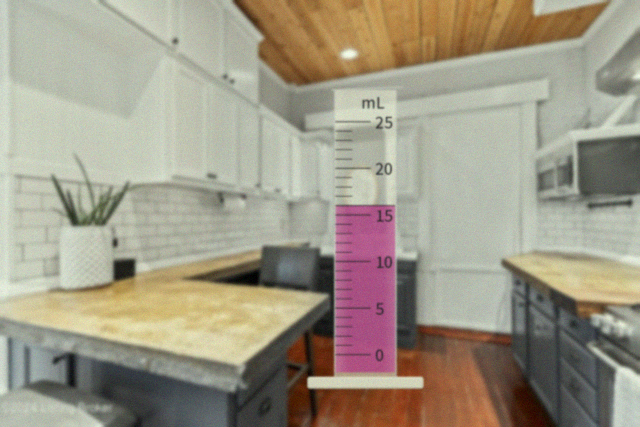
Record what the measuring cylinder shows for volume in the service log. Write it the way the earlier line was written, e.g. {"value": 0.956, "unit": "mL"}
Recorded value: {"value": 16, "unit": "mL"}
